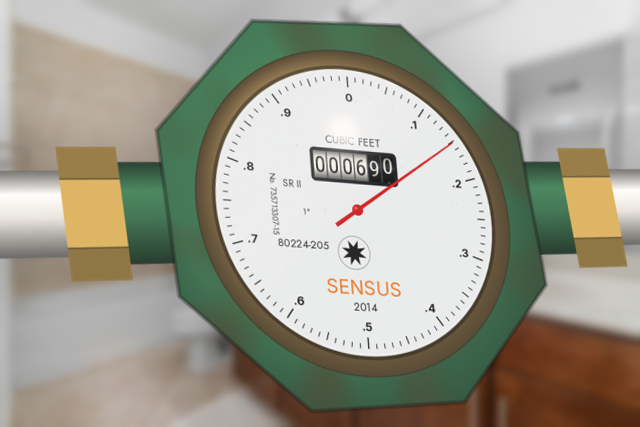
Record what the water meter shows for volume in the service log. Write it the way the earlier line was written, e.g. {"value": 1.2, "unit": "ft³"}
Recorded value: {"value": 690.15, "unit": "ft³"}
